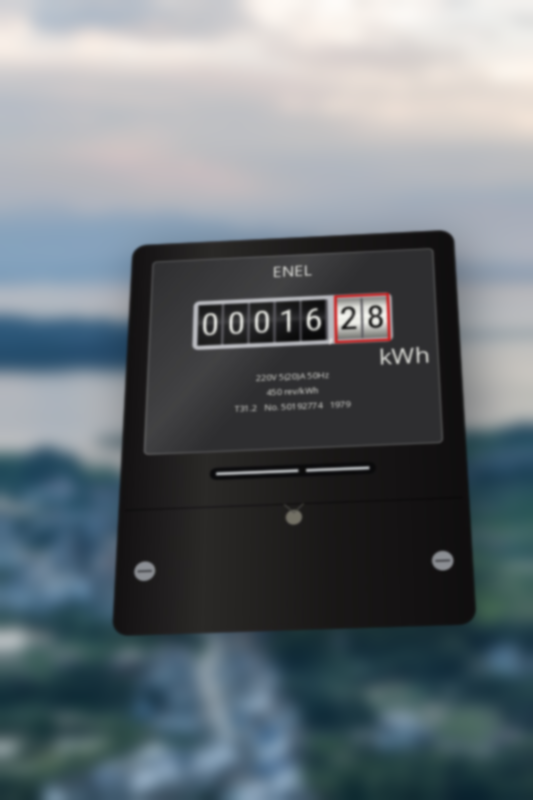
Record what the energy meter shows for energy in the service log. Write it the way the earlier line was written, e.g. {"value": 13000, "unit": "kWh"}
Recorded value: {"value": 16.28, "unit": "kWh"}
